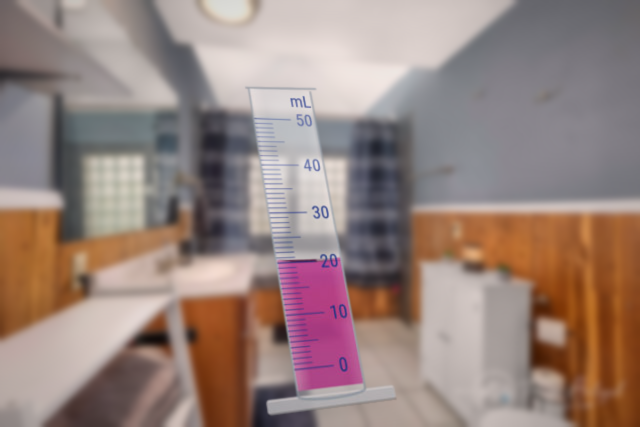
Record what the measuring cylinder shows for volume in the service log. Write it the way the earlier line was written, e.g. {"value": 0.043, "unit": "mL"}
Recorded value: {"value": 20, "unit": "mL"}
